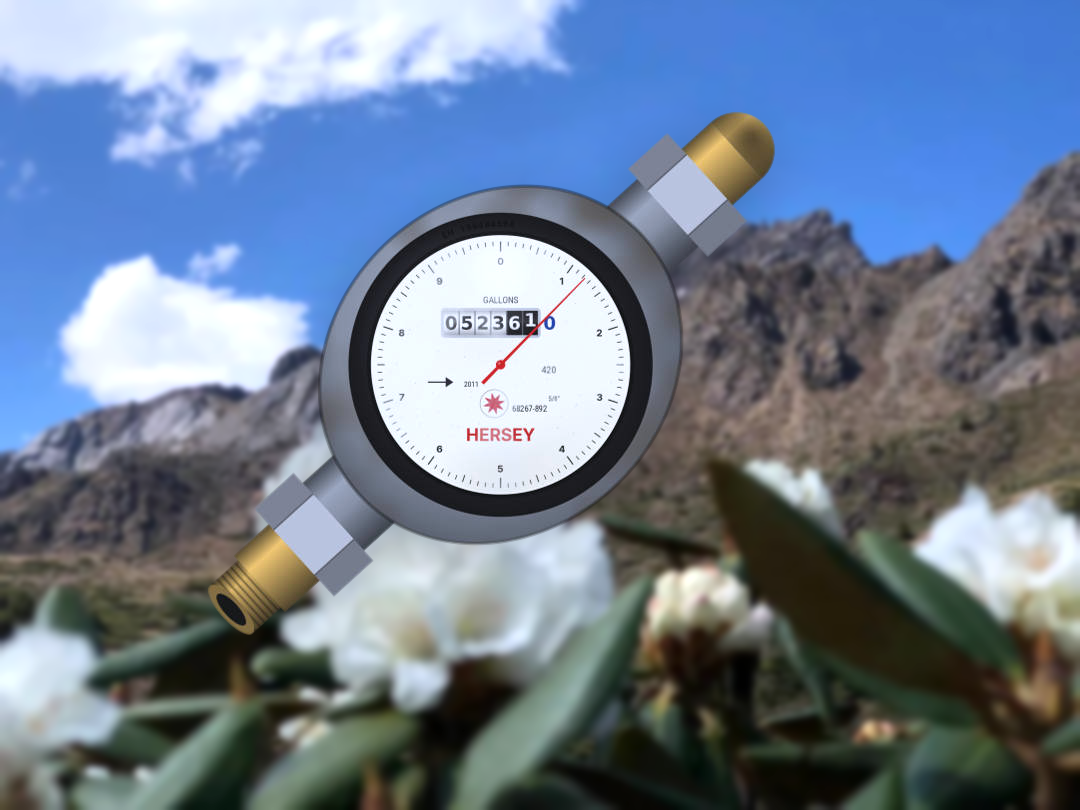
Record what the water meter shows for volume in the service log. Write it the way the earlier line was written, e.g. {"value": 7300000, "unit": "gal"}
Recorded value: {"value": 523611.2, "unit": "gal"}
